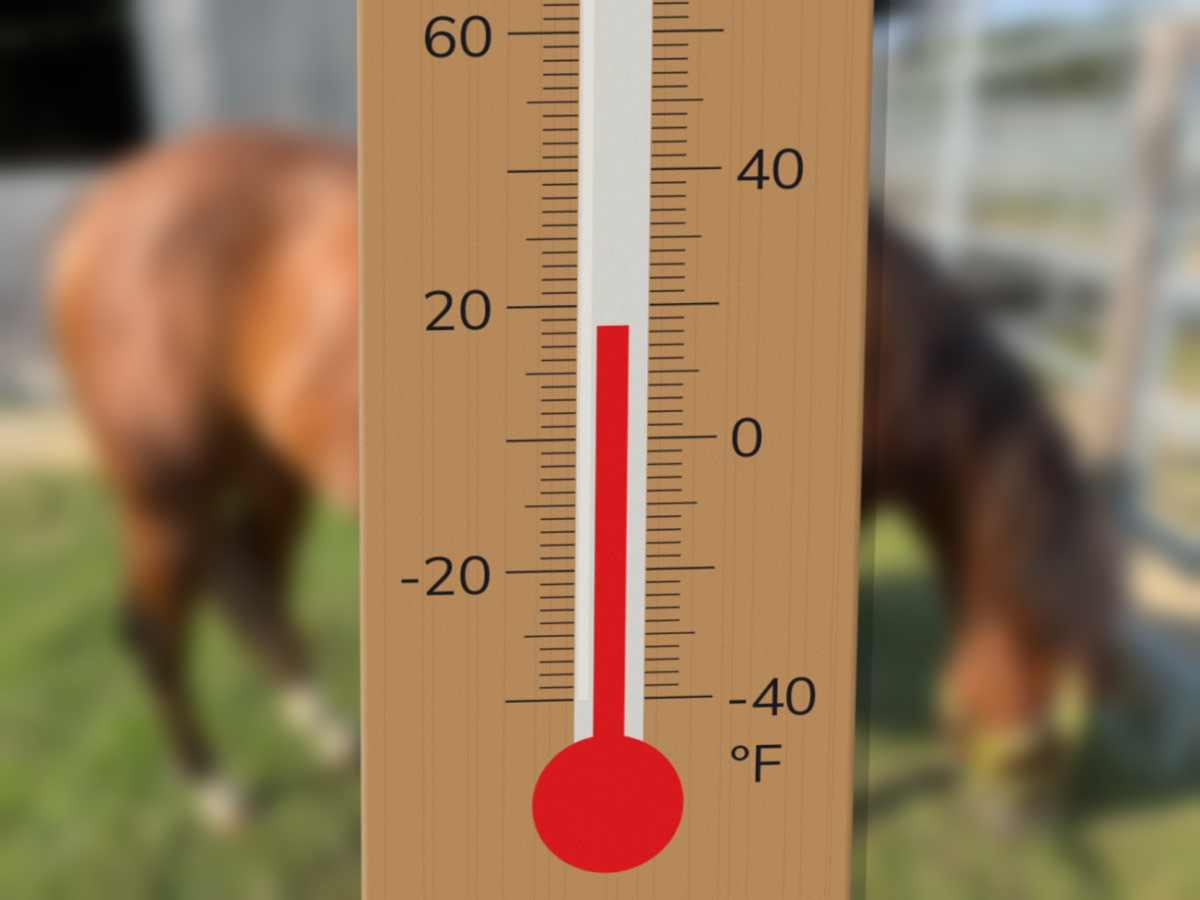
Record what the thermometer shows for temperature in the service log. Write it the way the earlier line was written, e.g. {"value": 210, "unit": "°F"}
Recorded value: {"value": 17, "unit": "°F"}
